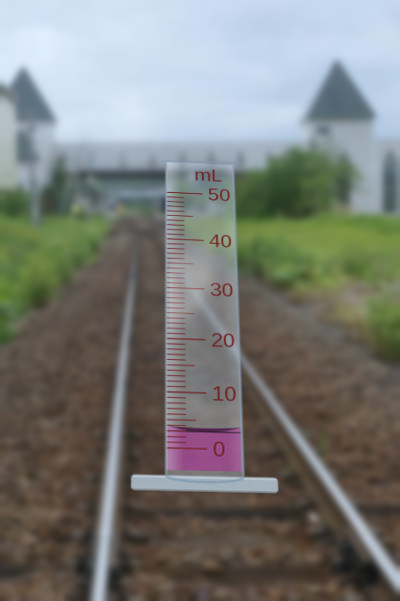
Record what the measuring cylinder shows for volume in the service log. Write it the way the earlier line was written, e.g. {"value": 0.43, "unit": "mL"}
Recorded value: {"value": 3, "unit": "mL"}
